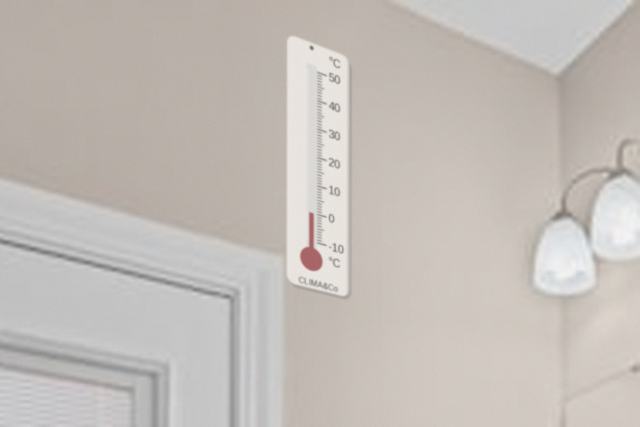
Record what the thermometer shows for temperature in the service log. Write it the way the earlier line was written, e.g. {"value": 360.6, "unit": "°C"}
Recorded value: {"value": 0, "unit": "°C"}
